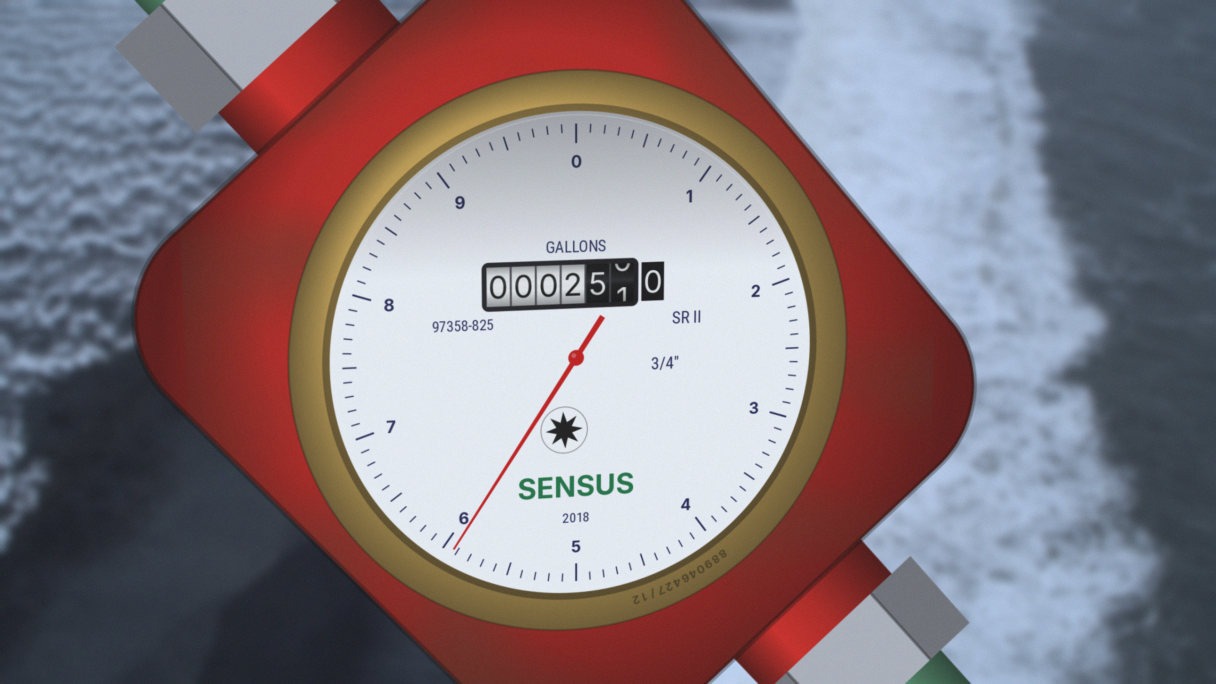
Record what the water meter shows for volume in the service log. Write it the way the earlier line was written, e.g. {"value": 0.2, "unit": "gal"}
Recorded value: {"value": 2505.9, "unit": "gal"}
